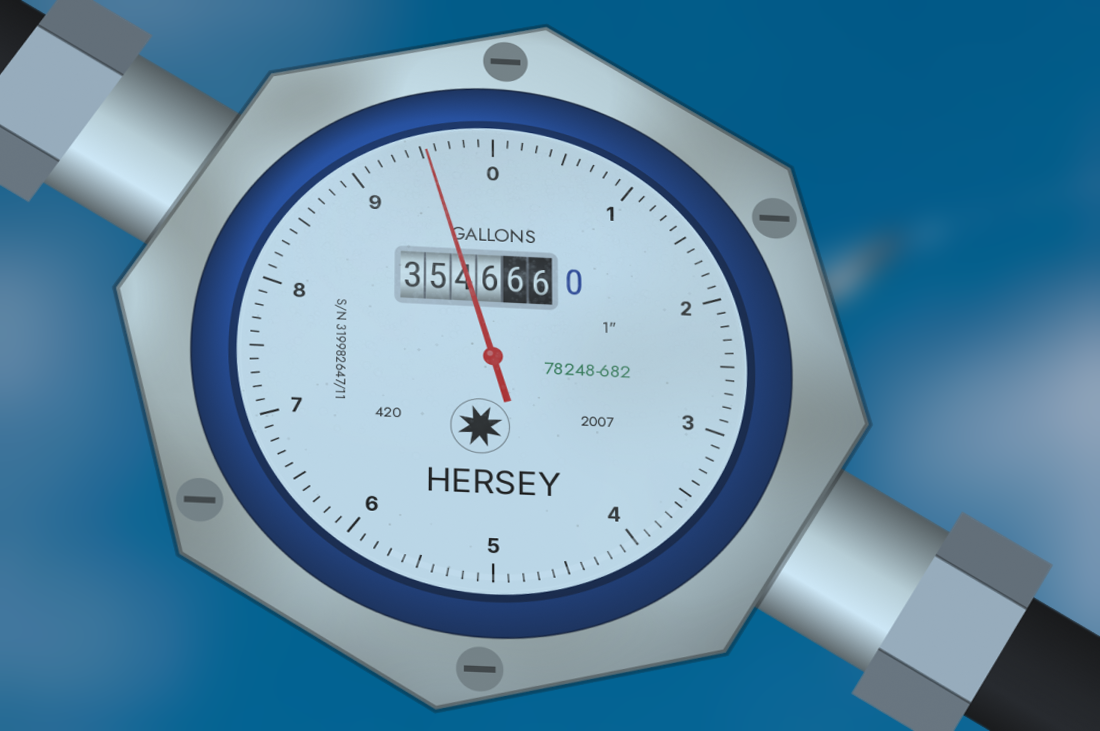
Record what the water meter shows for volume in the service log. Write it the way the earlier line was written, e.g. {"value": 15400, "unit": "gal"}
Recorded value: {"value": 3546659.5, "unit": "gal"}
